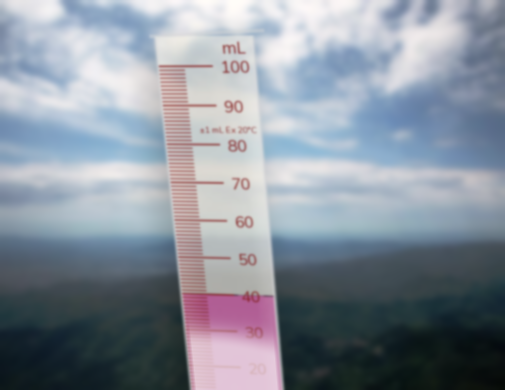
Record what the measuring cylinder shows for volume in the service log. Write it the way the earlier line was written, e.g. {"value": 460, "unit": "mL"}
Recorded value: {"value": 40, "unit": "mL"}
